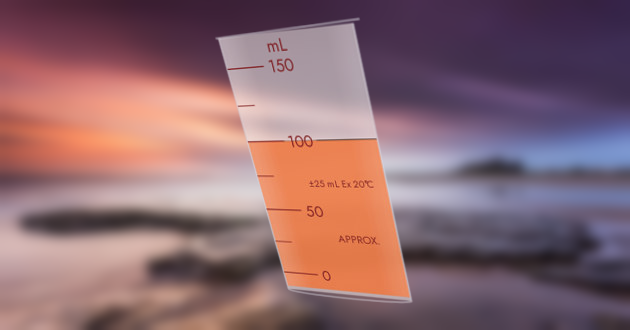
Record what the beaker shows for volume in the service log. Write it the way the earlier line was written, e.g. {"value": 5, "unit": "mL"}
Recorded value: {"value": 100, "unit": "mL"}
